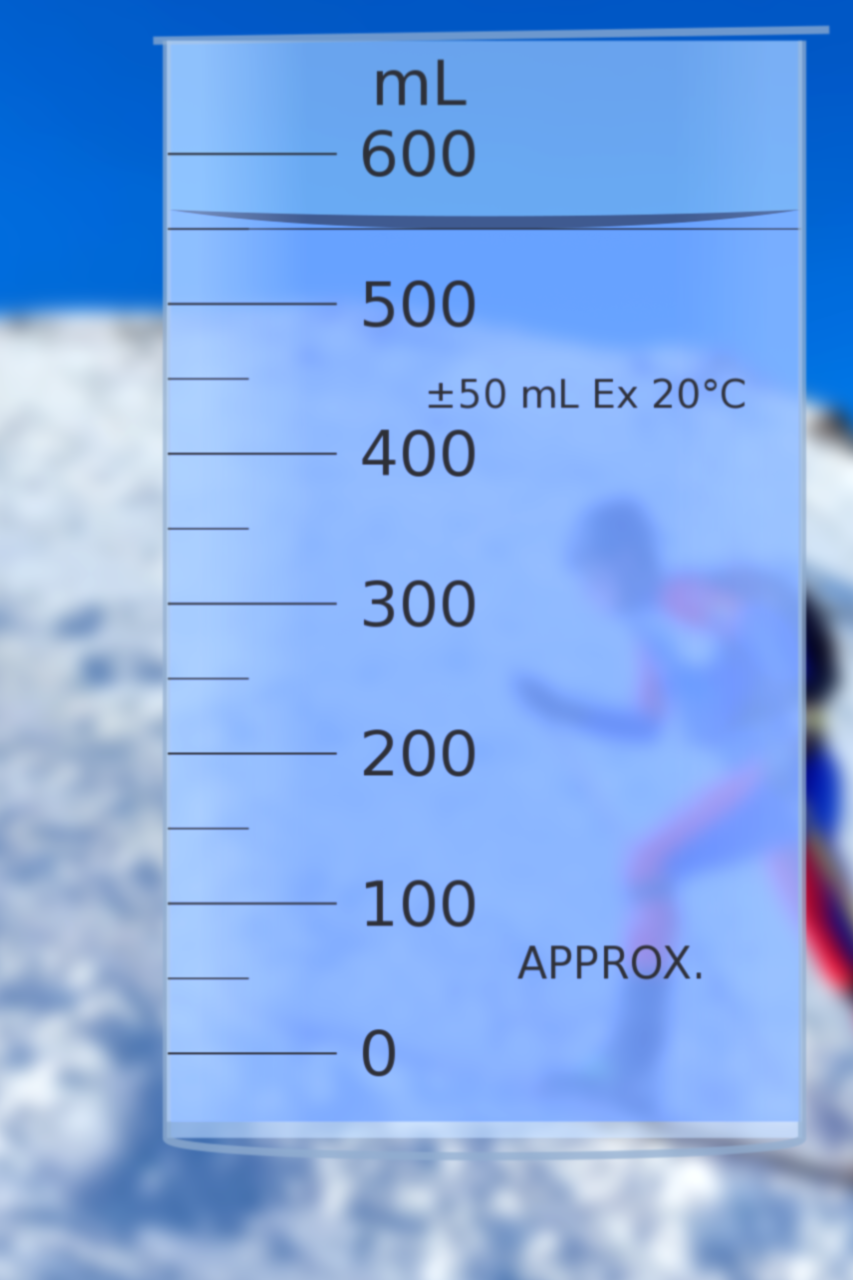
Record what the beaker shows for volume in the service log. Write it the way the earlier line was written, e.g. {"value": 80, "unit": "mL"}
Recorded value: {"value": 550, "unit": "mL"}
